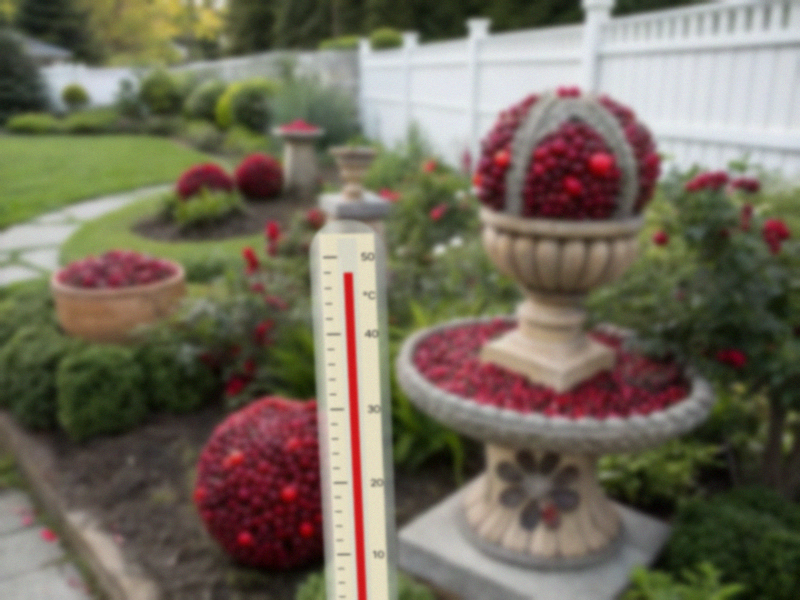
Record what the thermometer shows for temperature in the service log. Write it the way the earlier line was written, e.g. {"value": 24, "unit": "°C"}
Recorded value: {"value": 48, "unit": "°C"}
